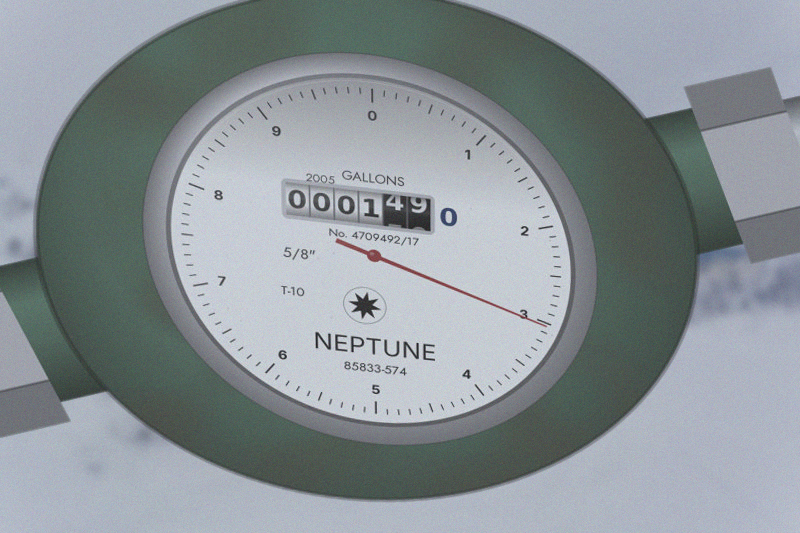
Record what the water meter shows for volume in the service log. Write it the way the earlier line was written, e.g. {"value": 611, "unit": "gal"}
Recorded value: {"value": 1493.0, "unit": "gal"}
